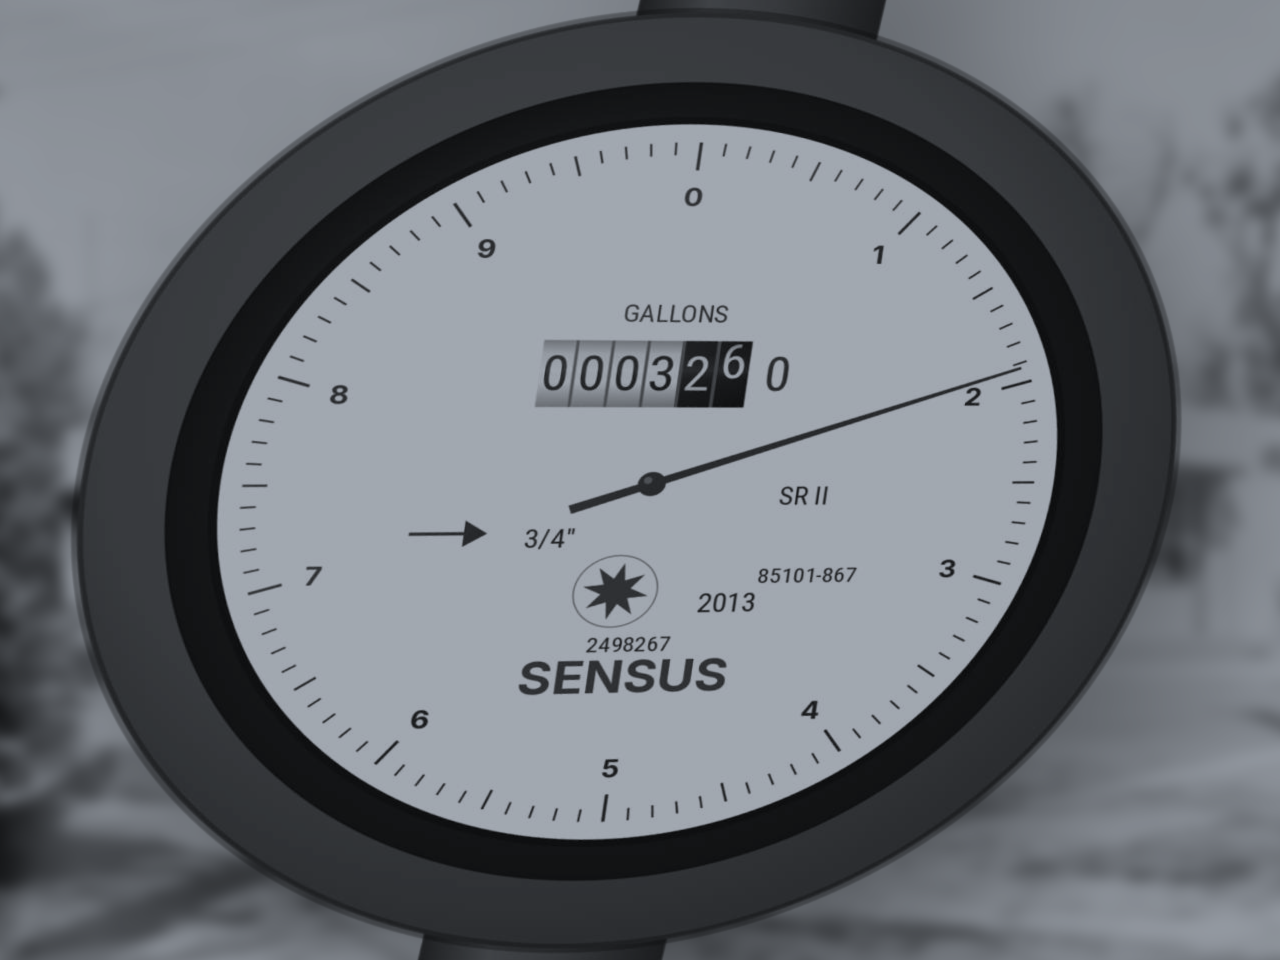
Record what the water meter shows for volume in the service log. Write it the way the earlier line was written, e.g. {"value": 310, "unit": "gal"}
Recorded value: {"value": 3261.9, "unit": "gal"}
